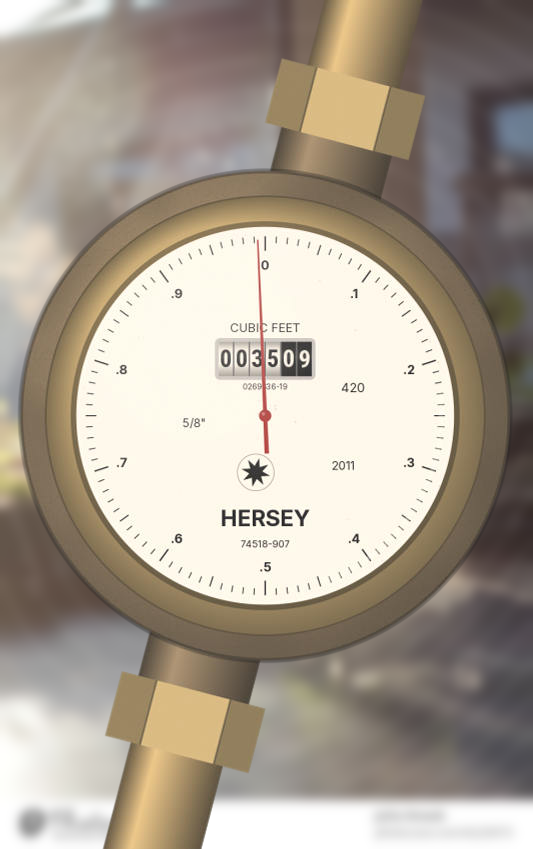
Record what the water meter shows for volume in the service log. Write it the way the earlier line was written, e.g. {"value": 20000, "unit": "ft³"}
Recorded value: {"value": 3508.99, "unit": "ft³"}
